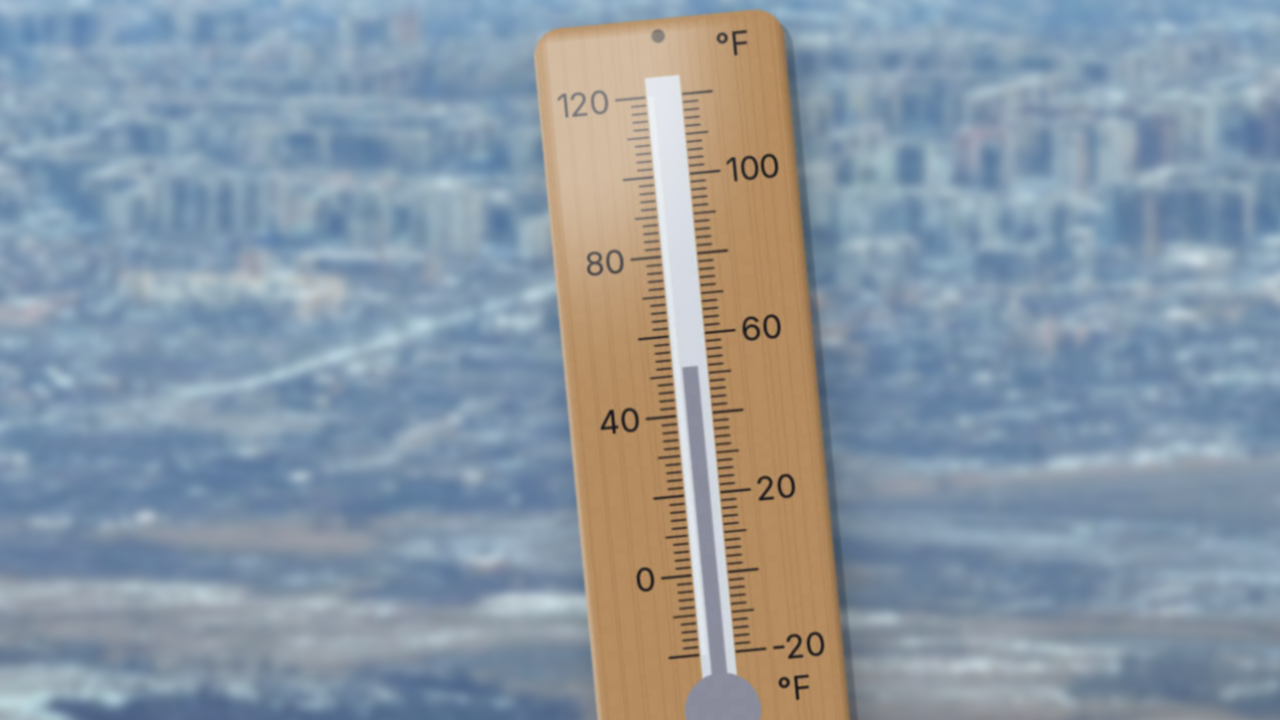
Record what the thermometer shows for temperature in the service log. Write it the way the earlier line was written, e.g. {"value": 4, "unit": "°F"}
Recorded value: {"value": 52, "unit": "°F"}
